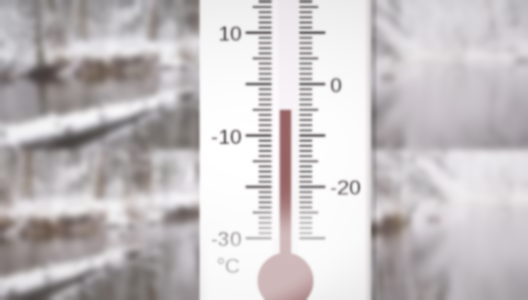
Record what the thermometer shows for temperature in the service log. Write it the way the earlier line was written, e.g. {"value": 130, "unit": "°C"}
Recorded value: {"value": -5, "unit": "°C"}
